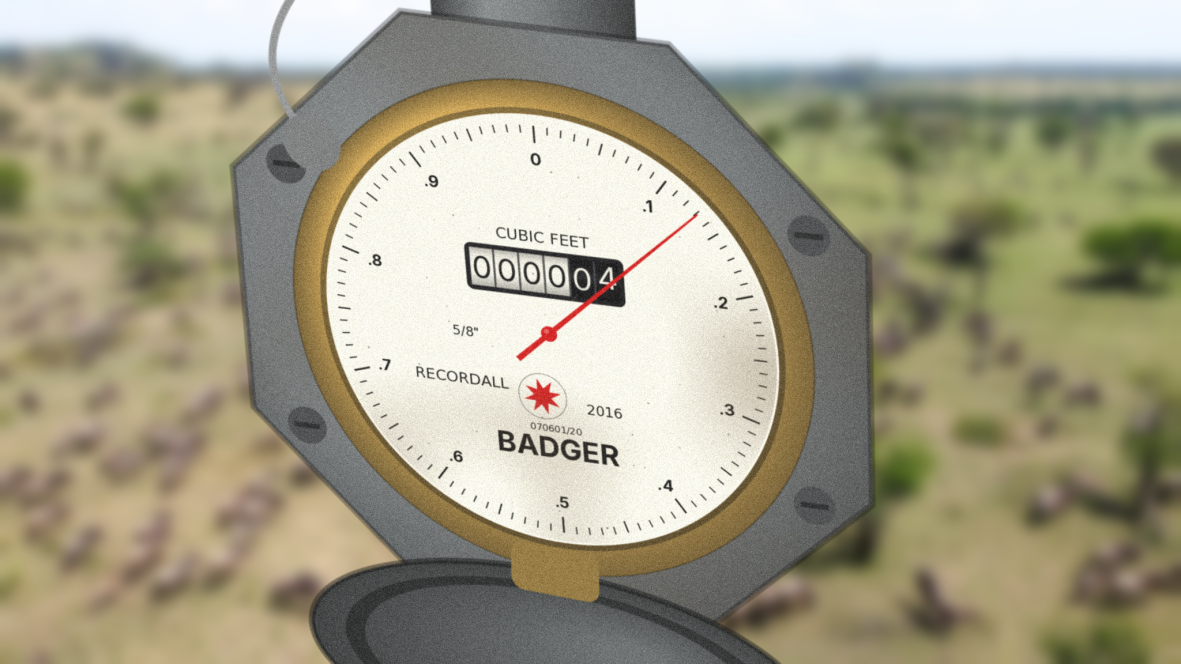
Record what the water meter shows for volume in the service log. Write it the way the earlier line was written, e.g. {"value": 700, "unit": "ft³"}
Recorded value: {"value": 4.13, "unit": "ft³"}
